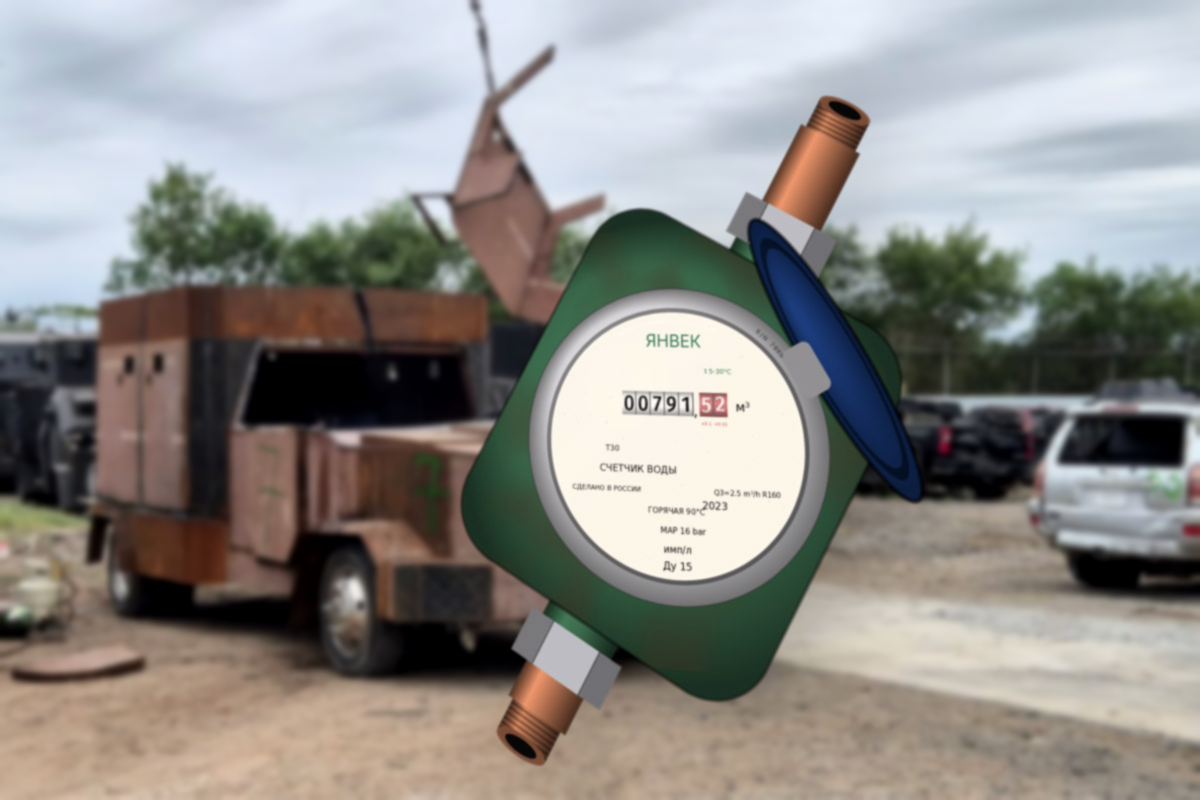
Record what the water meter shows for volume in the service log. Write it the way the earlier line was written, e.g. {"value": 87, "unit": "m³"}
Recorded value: {"value": 791.52, "unit": "m³"}
